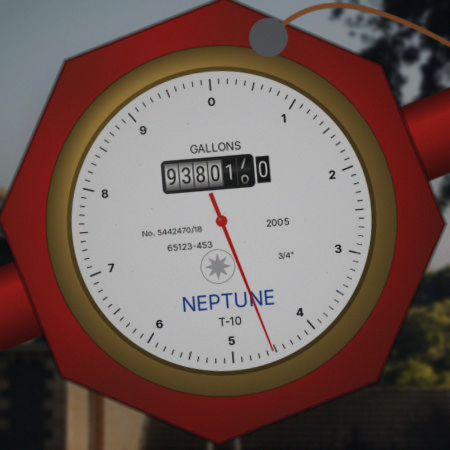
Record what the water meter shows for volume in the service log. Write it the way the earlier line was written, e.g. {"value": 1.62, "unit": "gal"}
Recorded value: {"value": 9380174.5, "unit": "gal"}
